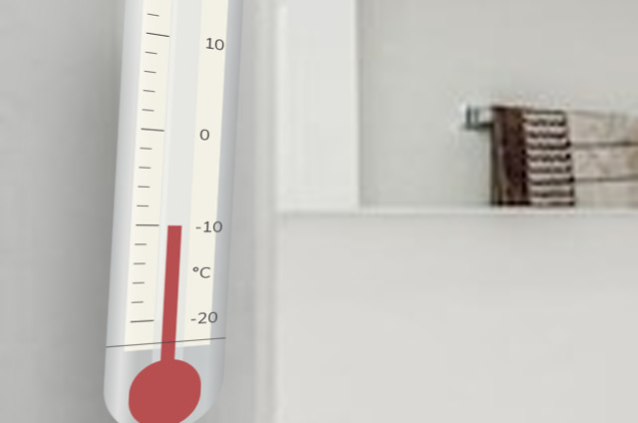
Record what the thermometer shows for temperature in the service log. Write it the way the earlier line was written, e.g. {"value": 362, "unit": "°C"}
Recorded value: {"value": -10, "unit": "°C"}
